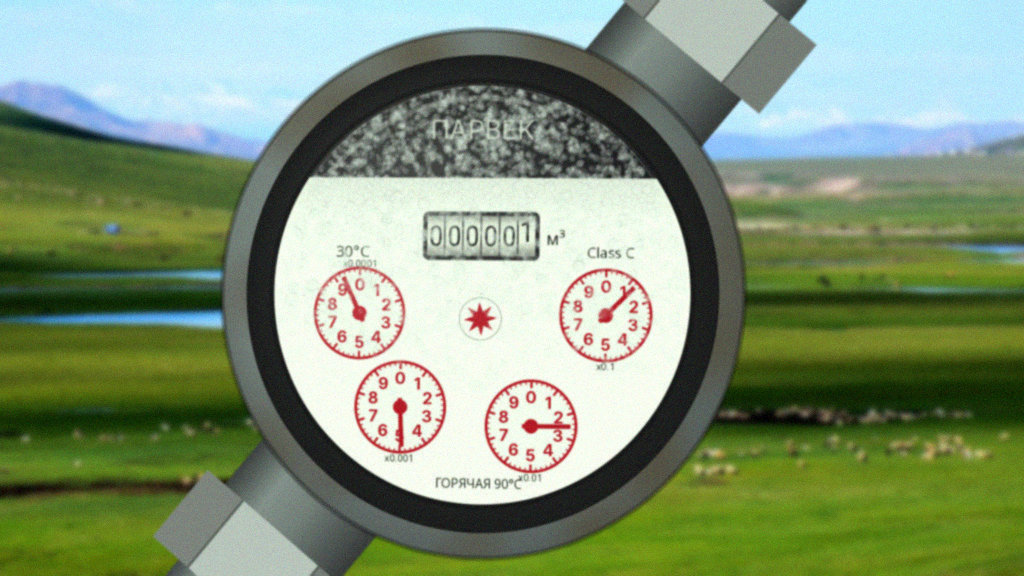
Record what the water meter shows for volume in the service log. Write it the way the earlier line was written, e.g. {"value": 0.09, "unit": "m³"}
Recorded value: {"value": 1.1249, "unit": "m³"}
